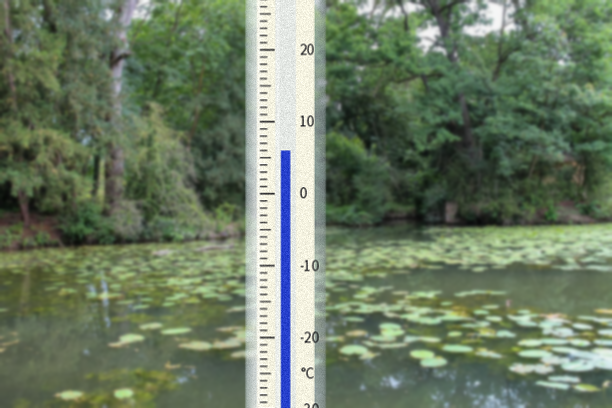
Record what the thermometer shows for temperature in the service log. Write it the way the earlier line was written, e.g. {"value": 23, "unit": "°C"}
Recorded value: {"value": 6, "unit": "°C"}
